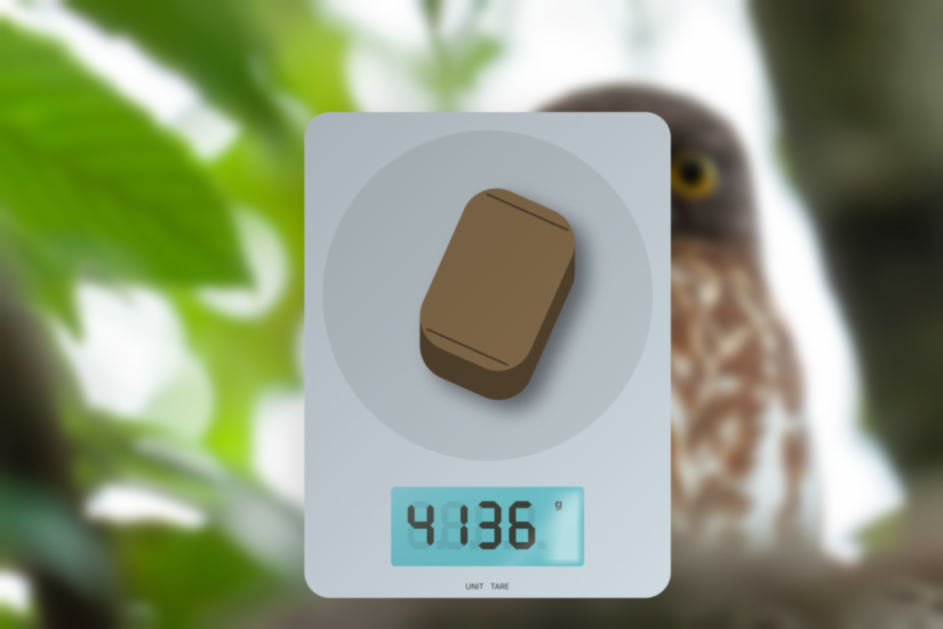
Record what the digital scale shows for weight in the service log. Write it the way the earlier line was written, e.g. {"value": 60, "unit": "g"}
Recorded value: {"value": 4136, "unit": "g"}
